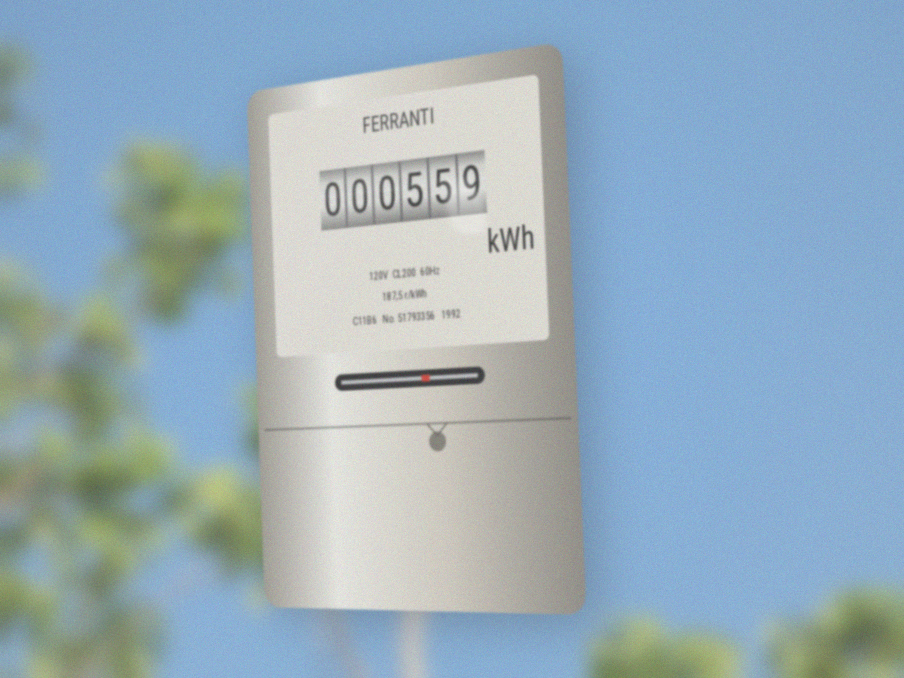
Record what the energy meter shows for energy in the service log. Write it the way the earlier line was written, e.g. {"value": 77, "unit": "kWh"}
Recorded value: {"value": 559, "unit": "kWh"}
